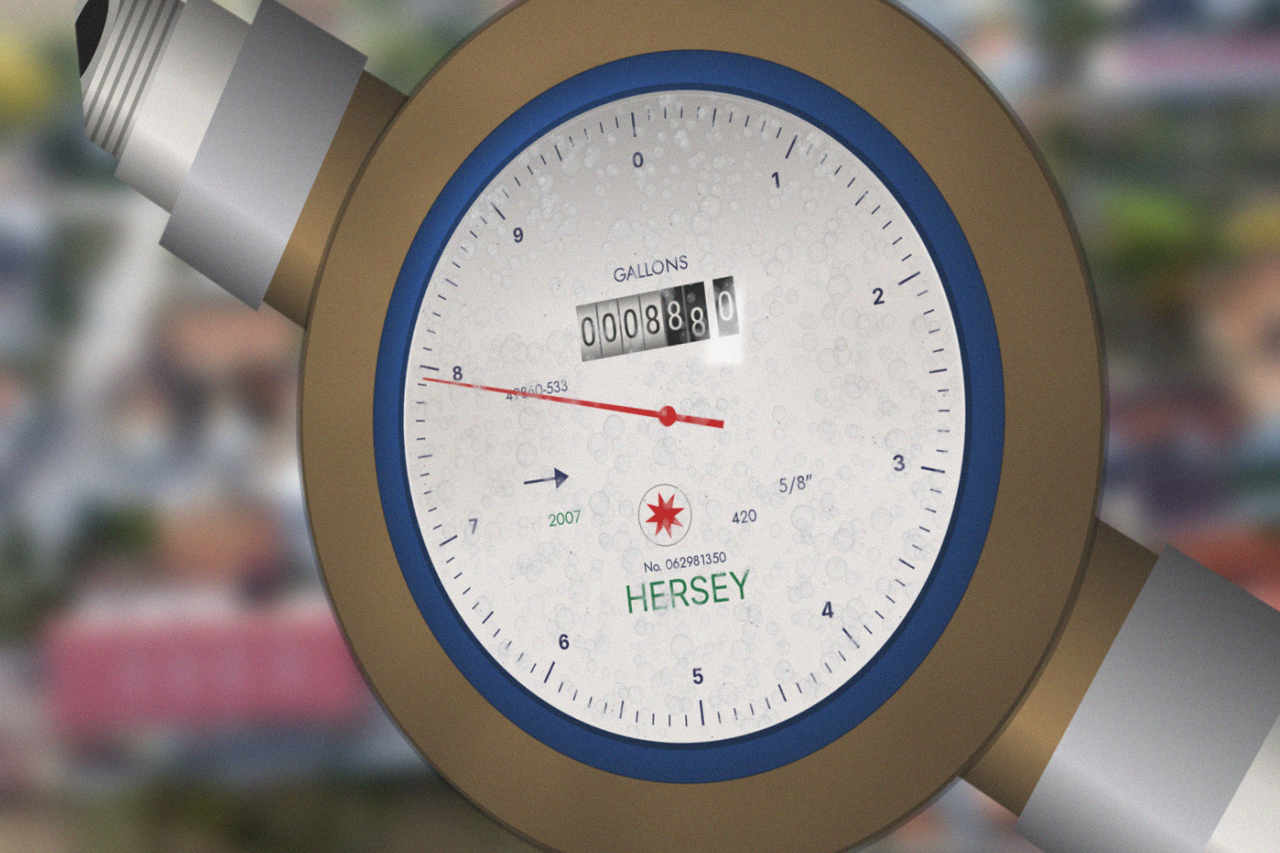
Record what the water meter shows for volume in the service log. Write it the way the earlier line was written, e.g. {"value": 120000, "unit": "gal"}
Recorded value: {"value": 8877.9, "unit": "gal"}
